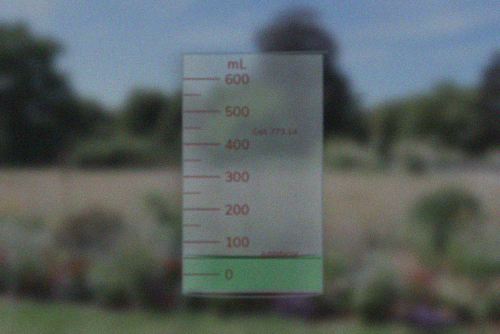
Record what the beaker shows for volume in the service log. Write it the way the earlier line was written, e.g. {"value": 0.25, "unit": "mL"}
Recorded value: {"value": 50, "unit": "mL"}
